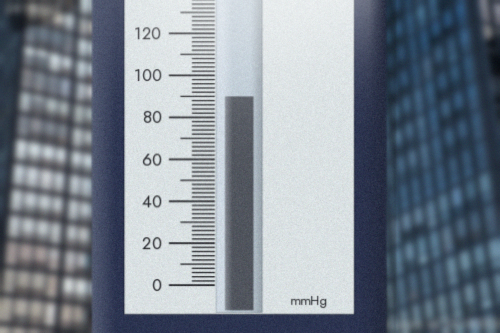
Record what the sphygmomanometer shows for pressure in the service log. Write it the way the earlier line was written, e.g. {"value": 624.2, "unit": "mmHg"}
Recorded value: {"value": 90, "unit": "mmHg"}
